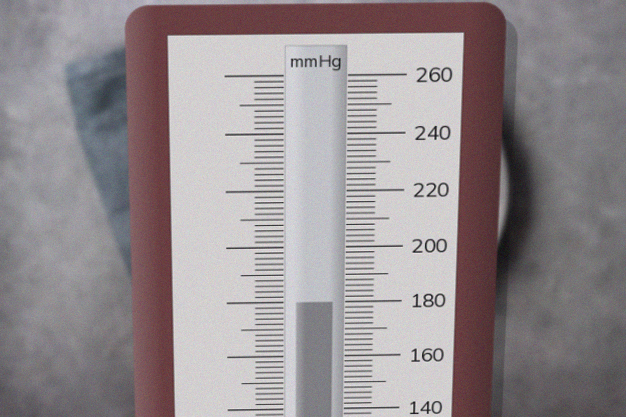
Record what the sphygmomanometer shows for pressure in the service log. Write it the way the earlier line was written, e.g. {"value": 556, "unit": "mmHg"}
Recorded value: {"value": 180, "unit": "mmHg"}
